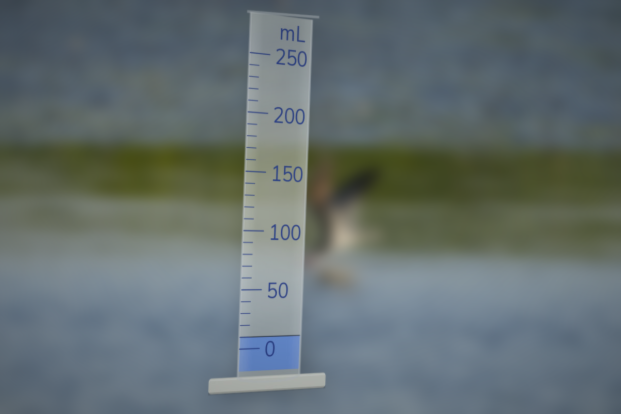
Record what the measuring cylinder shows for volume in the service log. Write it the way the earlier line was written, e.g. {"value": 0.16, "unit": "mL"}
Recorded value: {"value": 10, "unit": "mL"}
